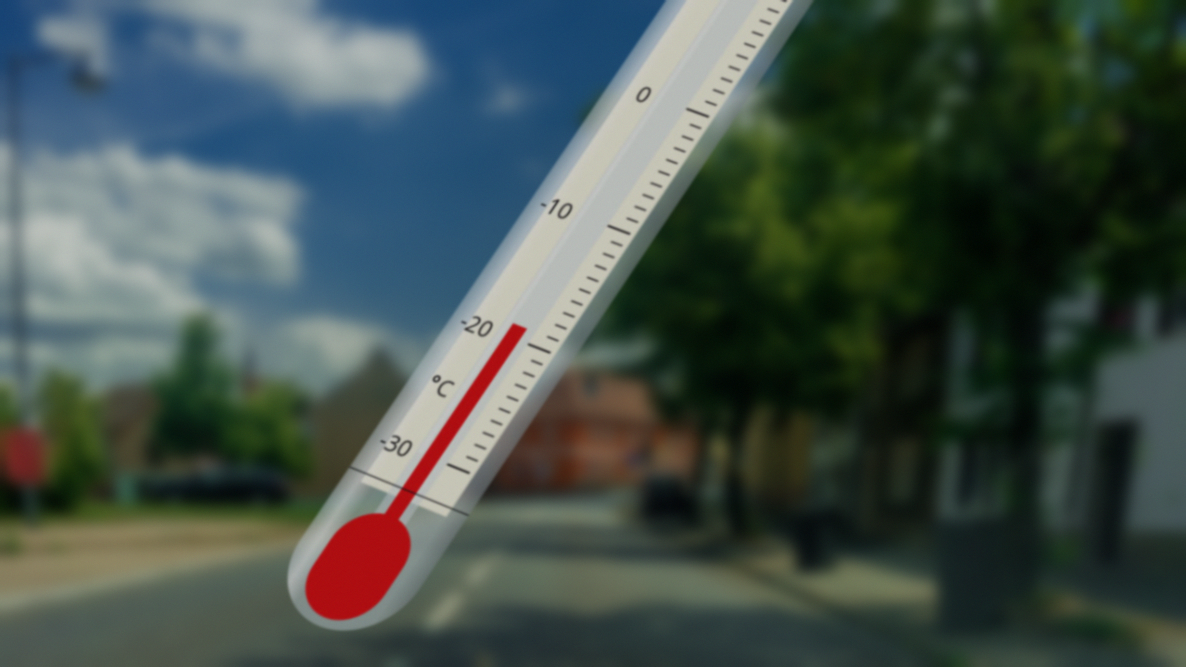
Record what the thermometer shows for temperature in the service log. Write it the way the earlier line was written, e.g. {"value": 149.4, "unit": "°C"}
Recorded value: {"value": -19, "unit": "°C"}
